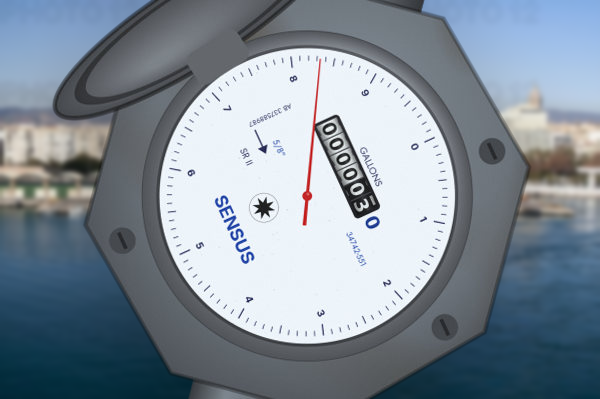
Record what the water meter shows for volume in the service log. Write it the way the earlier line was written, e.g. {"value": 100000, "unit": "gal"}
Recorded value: {"value": 28.3, "unit": "gal"}
